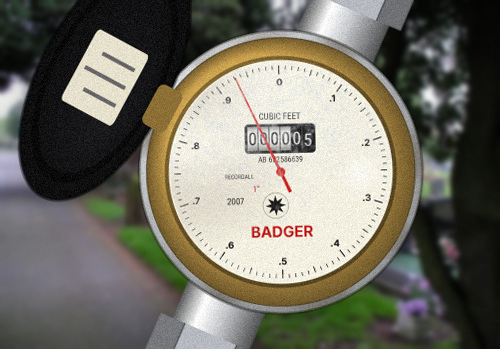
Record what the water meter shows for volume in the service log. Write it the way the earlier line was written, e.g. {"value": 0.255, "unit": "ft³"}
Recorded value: {"value": 4.93, "unit": "ft³"}
